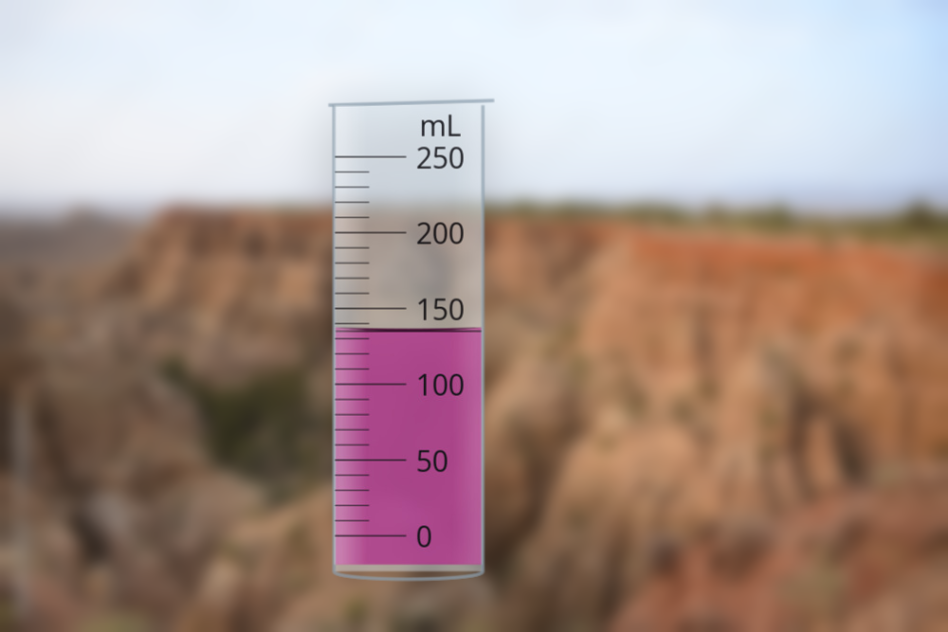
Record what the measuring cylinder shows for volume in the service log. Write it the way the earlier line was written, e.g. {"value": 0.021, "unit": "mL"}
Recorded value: {"value": 135, "unit": "mL"}
